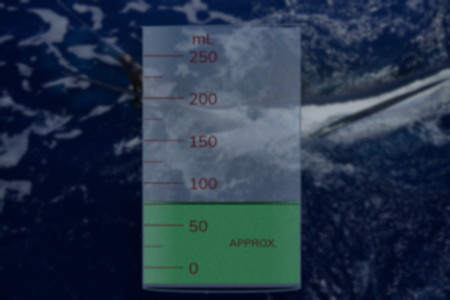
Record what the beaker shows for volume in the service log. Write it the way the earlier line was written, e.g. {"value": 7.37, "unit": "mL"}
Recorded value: {"value": 75, "unit": "mL"}
